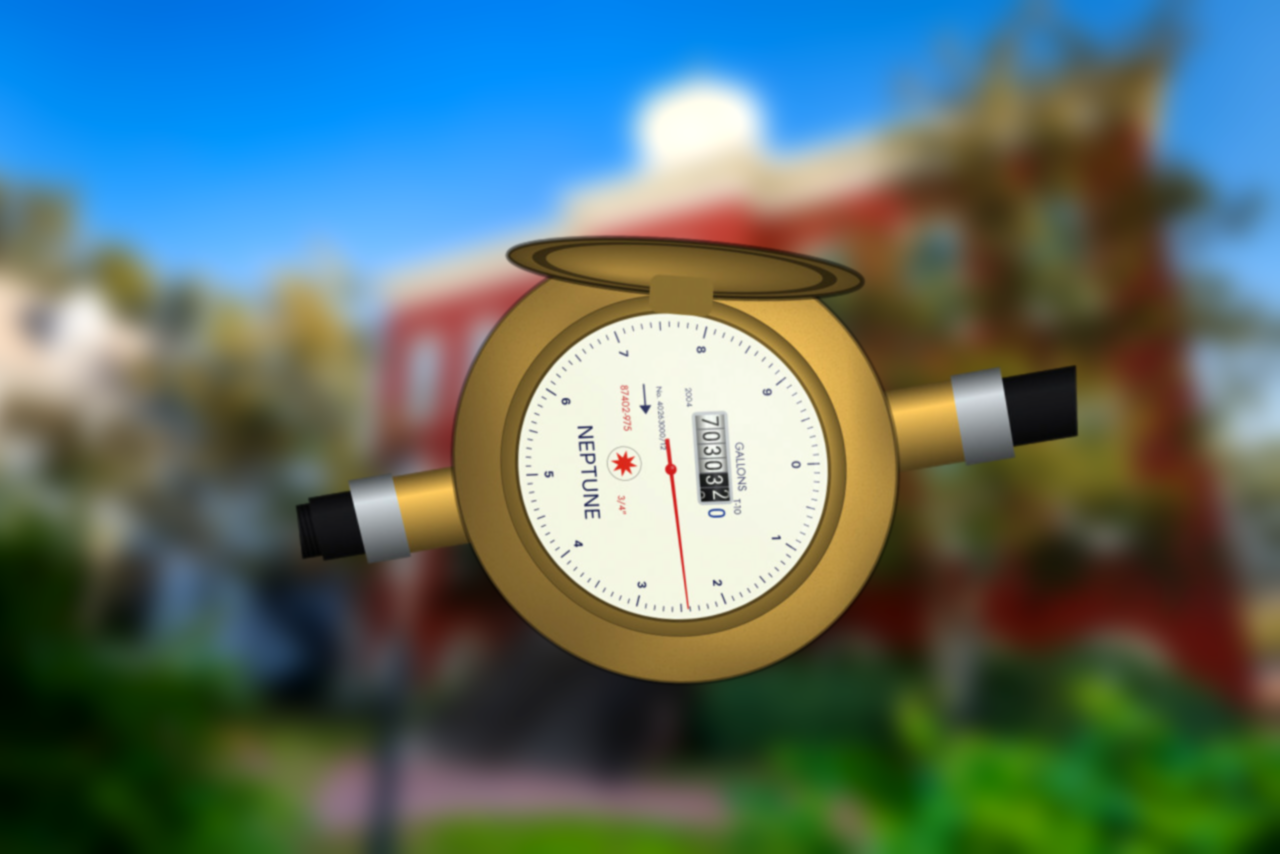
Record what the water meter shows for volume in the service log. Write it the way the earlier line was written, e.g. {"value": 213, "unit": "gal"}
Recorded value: {"value": 7030322.4, "unit": "gal"}
